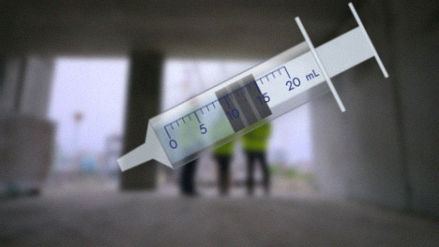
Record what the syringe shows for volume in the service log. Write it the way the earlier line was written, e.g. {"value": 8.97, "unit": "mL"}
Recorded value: {"value": 9, "unit": "mL"}
